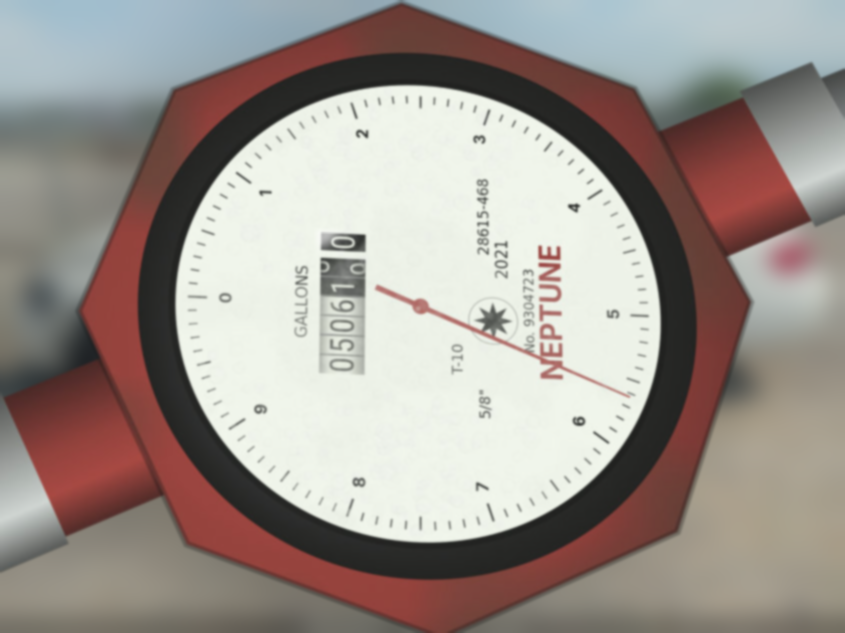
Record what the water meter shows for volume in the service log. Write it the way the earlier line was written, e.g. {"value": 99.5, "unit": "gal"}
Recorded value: {"value": 506185.6, "unit": "gal"}
